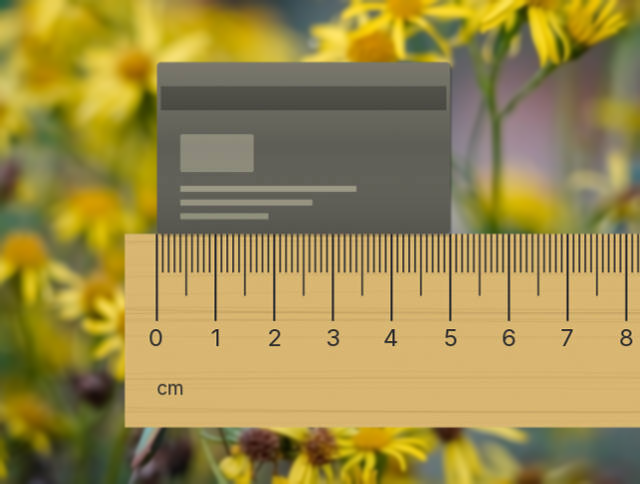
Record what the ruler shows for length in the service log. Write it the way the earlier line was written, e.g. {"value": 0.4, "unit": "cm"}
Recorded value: {"value": 5, "unit": "cm"}
